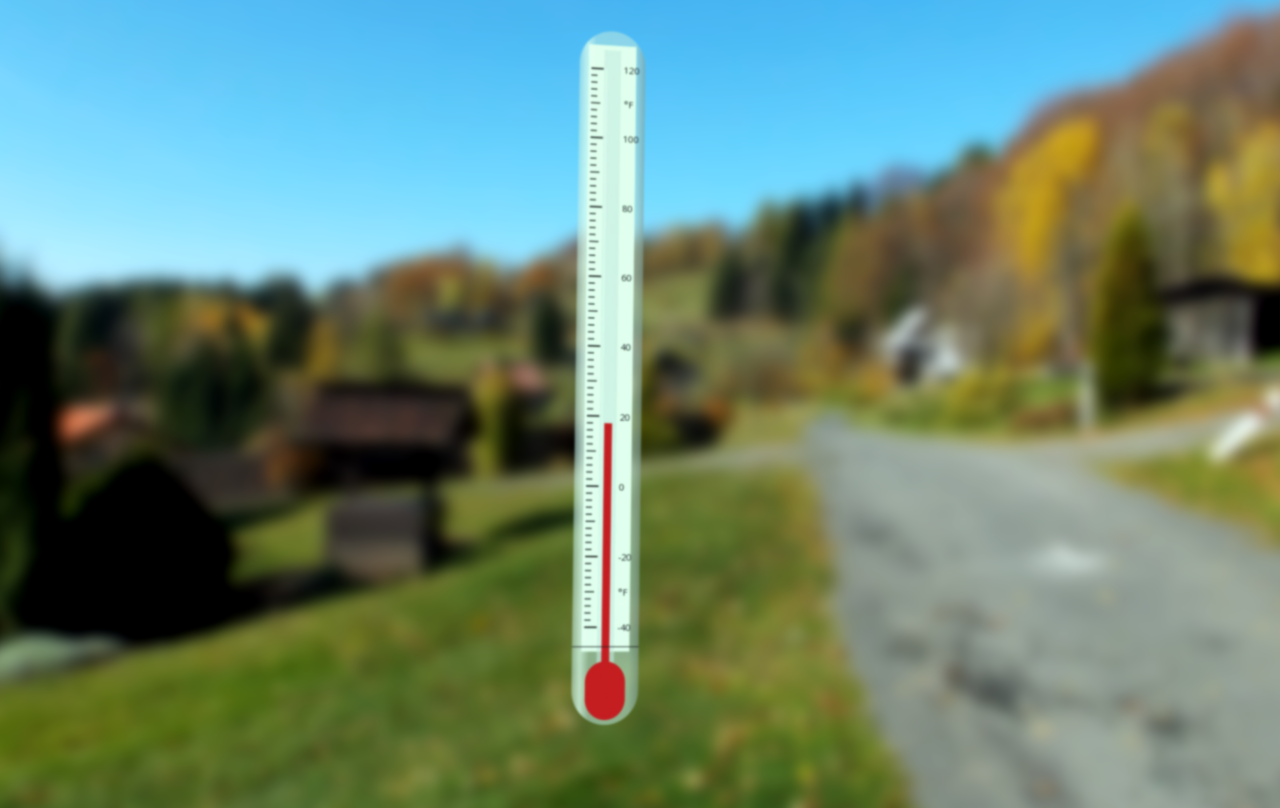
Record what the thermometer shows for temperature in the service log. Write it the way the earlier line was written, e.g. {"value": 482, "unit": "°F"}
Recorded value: {"value": 18, "unit": "°F"}
